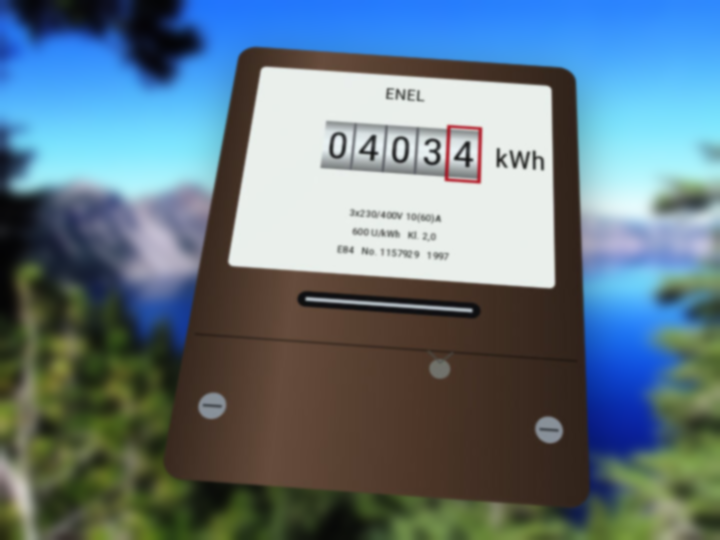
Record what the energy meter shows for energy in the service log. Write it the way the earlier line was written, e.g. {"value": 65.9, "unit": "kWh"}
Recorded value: {"value": 403.4, "unit": "kWh"}
